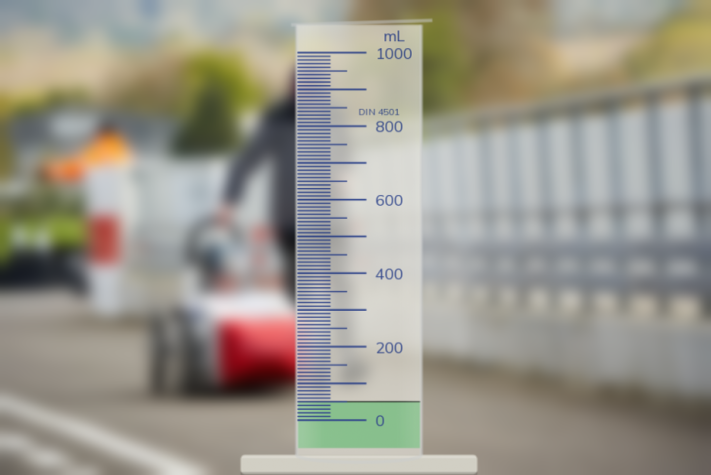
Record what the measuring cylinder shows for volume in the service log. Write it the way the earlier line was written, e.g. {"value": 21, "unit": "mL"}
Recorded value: {"value": 50, "unit": "mL"}
